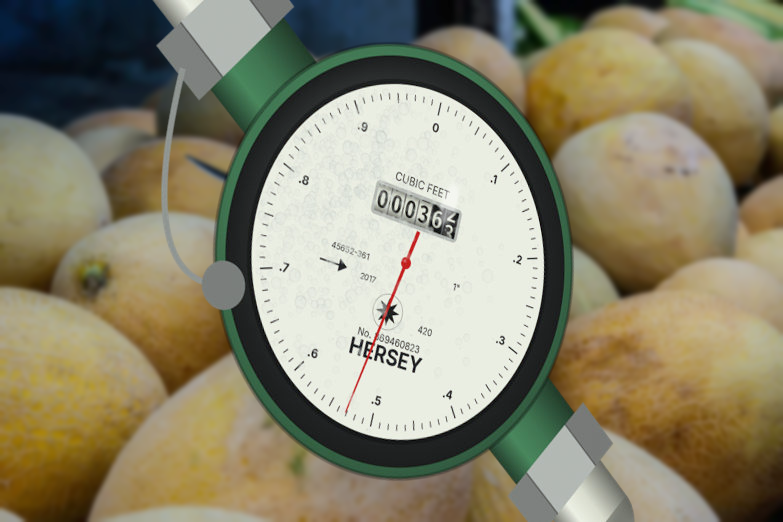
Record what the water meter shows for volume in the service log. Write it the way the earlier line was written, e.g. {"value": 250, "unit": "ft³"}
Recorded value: {"value": 362.53, "unit": "ft³"}
